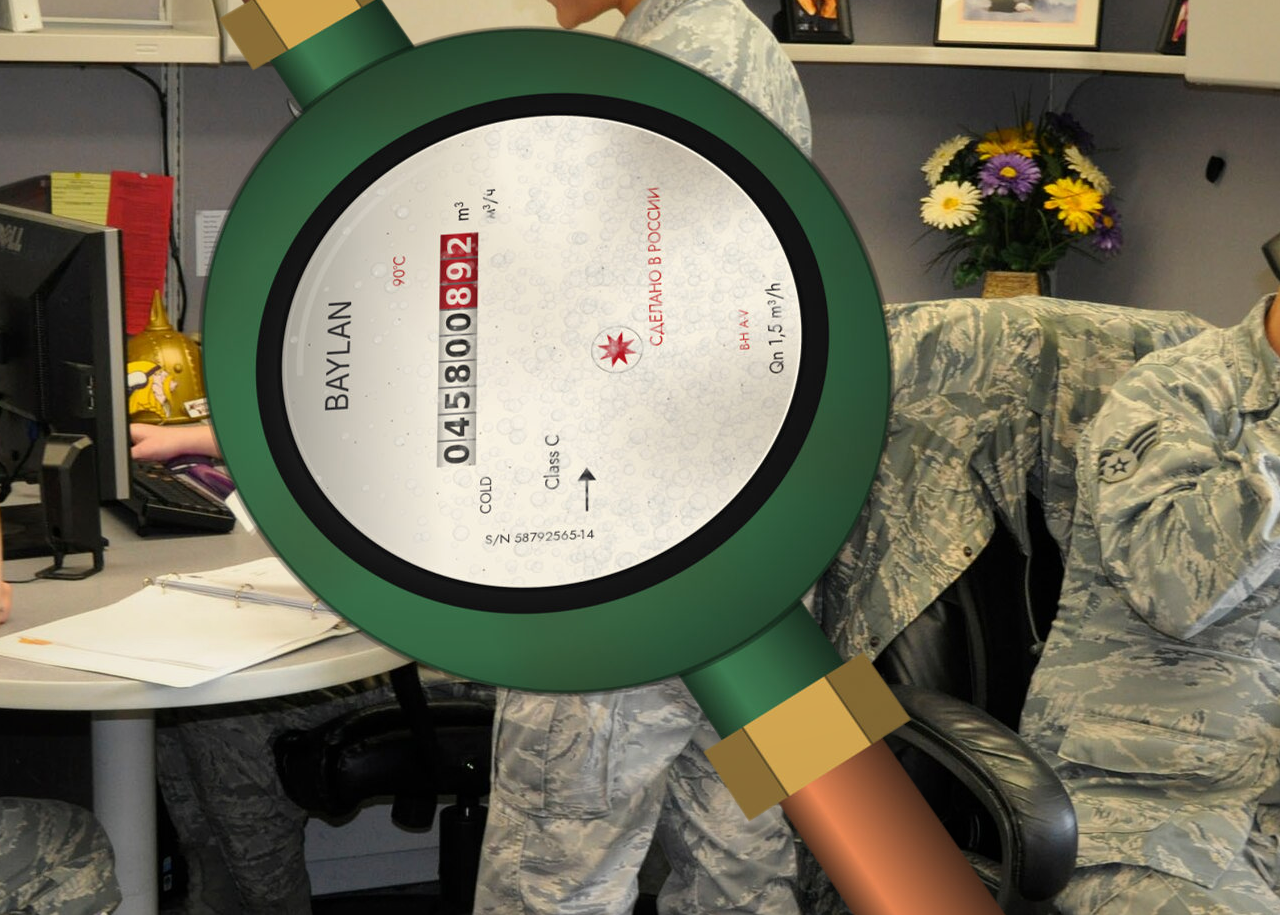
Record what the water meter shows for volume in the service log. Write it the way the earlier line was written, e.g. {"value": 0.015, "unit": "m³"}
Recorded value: {"value": 45800.892, "unit": "m³"}
